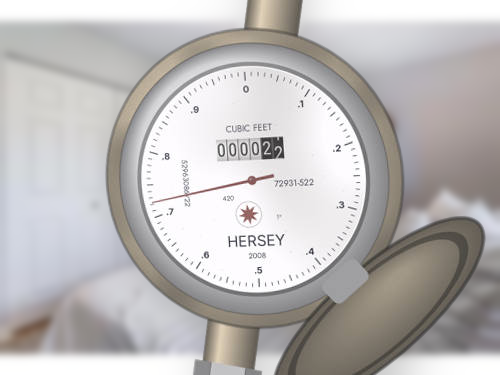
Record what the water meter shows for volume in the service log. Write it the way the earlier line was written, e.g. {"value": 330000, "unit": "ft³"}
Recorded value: {"value": 21.72, "unit": "ft³"}
